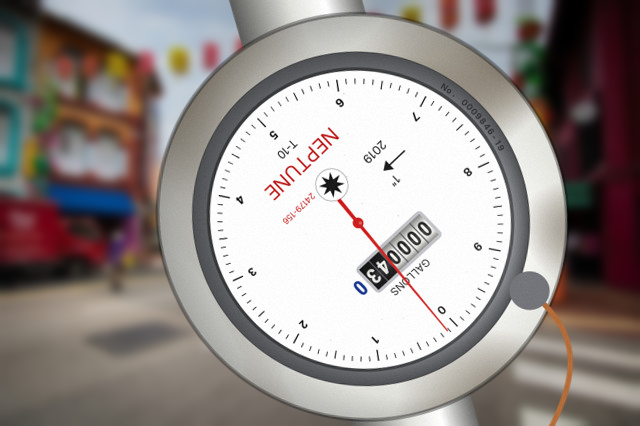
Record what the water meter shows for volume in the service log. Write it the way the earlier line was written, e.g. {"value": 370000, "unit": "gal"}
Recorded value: {"value": 430.1, "unit": "gal"}
